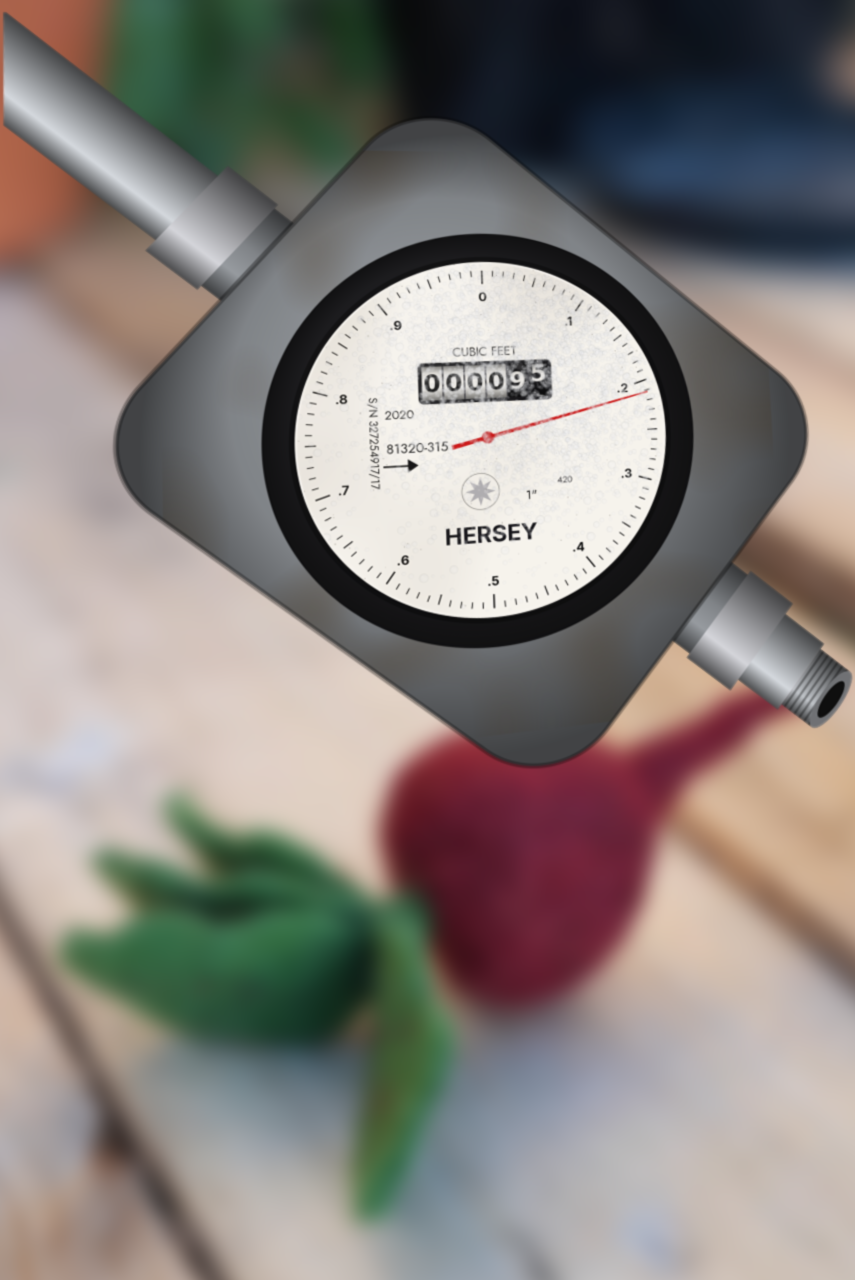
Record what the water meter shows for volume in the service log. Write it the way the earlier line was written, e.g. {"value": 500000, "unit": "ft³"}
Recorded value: {"value": 95.21, "unit": "ft³"}
